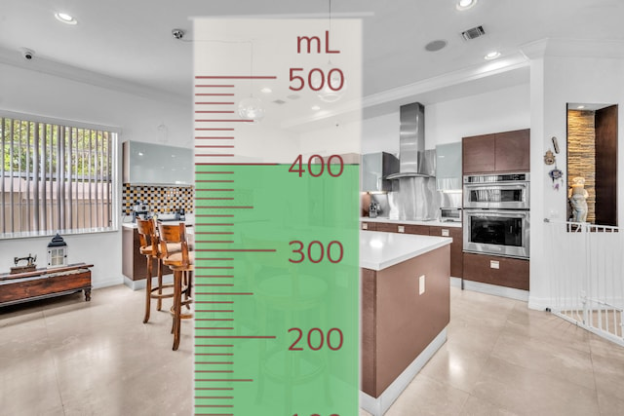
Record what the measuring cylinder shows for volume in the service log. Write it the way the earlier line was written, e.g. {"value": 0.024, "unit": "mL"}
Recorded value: {"value": 400, "unit": "mL"}
